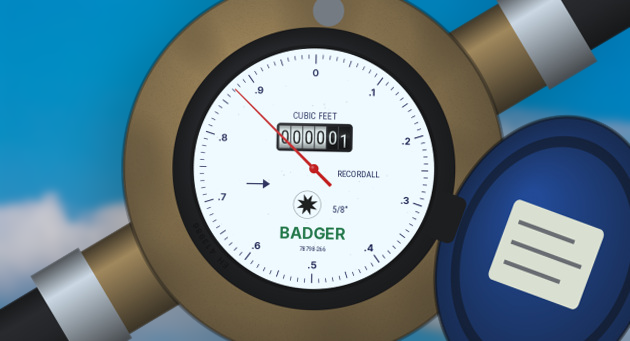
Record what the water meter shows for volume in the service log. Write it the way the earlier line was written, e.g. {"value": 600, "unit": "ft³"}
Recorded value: {"value": 0.87, "unit": "ft³"}
